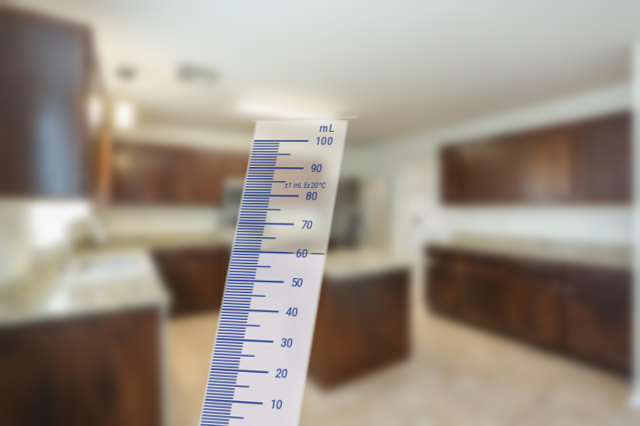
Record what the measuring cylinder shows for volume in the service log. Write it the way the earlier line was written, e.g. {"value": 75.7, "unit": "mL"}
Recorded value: {"value": 60, "unit": "mL"}
